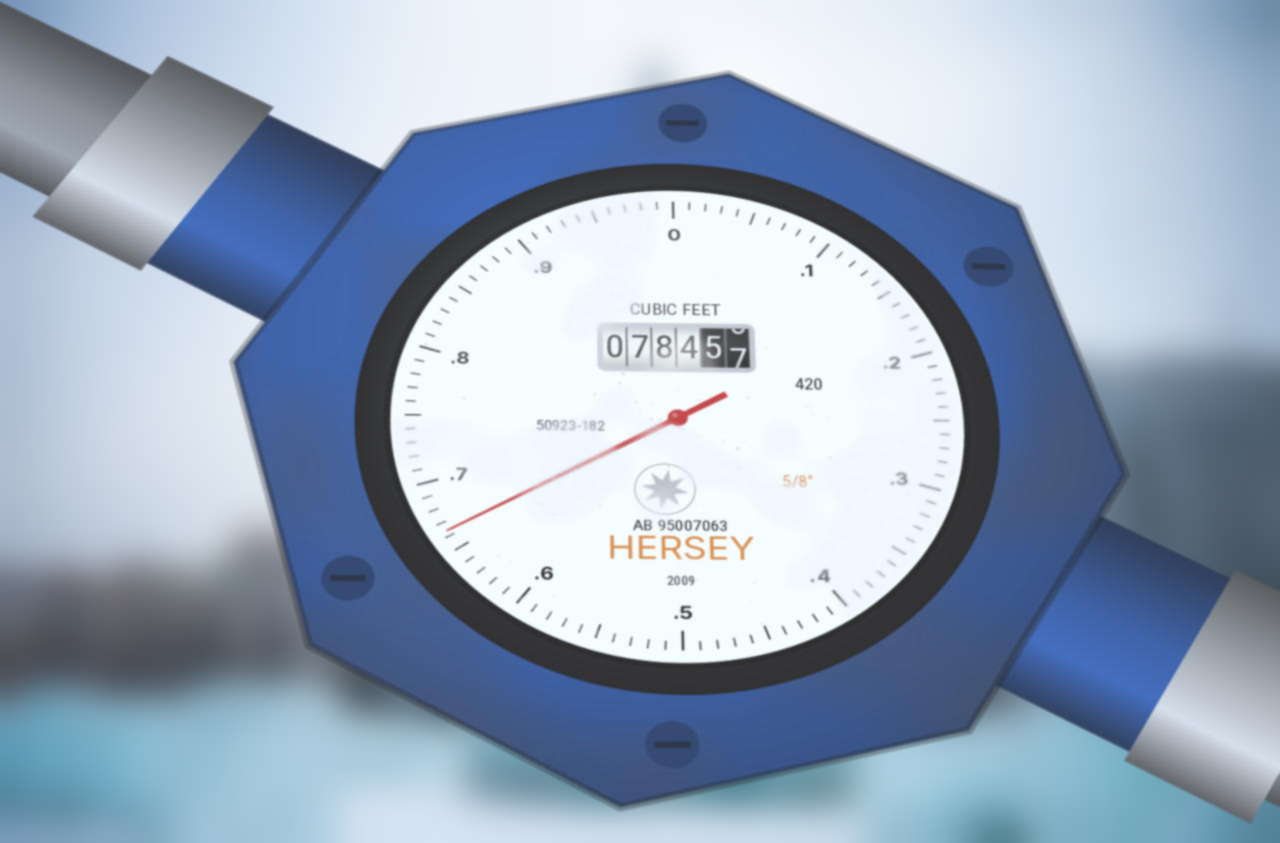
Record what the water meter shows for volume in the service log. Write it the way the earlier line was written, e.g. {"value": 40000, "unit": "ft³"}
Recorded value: {"value": 78456.66, "unit": "ft³"}
